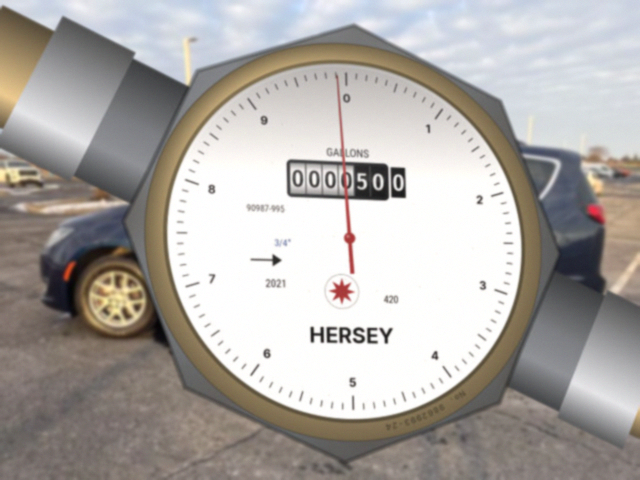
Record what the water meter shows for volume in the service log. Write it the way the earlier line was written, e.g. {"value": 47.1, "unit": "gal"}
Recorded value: {"value": 499.9, "unit": "gal"}
